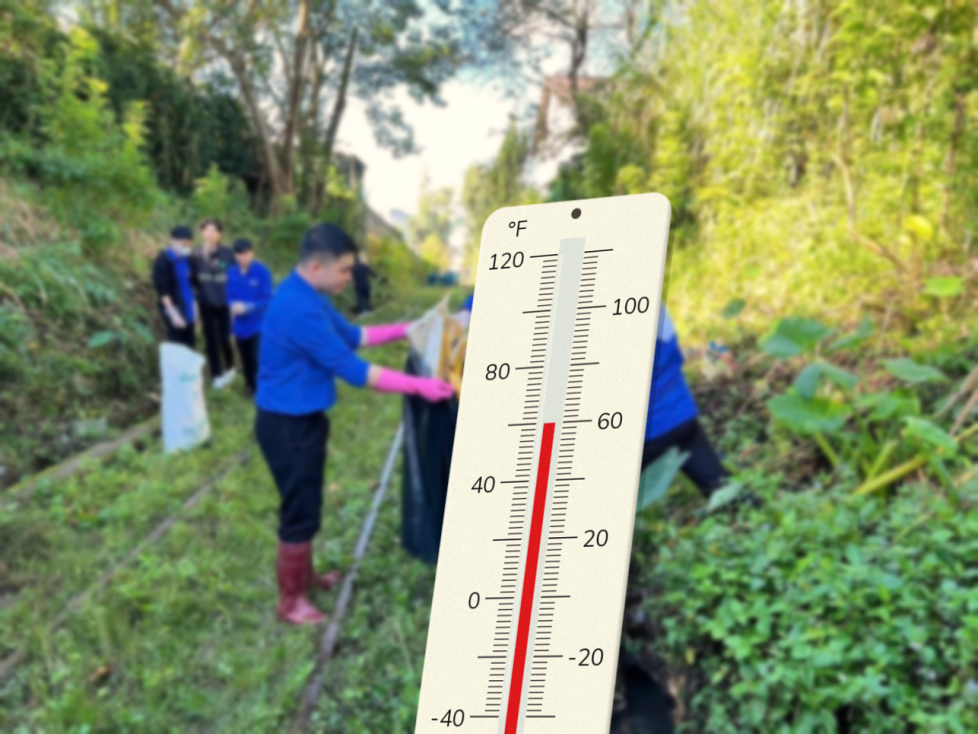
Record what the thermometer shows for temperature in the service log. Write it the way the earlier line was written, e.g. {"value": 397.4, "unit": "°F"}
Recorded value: {"value": 60, "unit": "°F"}
